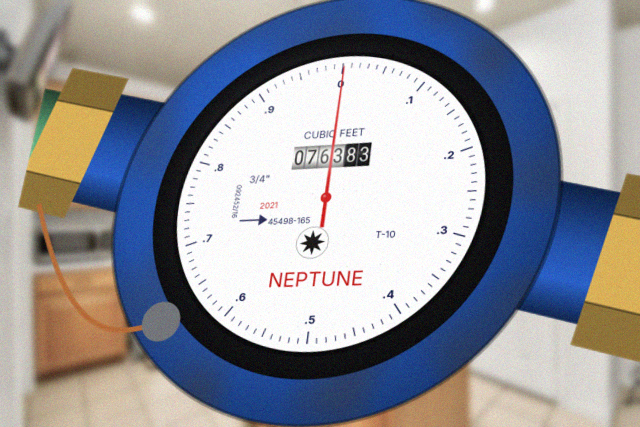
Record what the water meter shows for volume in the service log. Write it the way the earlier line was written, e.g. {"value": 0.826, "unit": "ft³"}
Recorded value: {"value": 76383.00, "unit": "ft³"}
